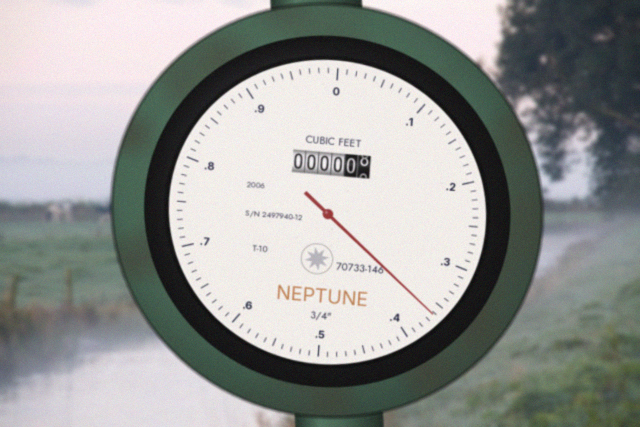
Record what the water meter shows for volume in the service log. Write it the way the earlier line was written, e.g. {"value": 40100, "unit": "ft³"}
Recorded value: {"value": 8.36, "unit": "ft³"}
